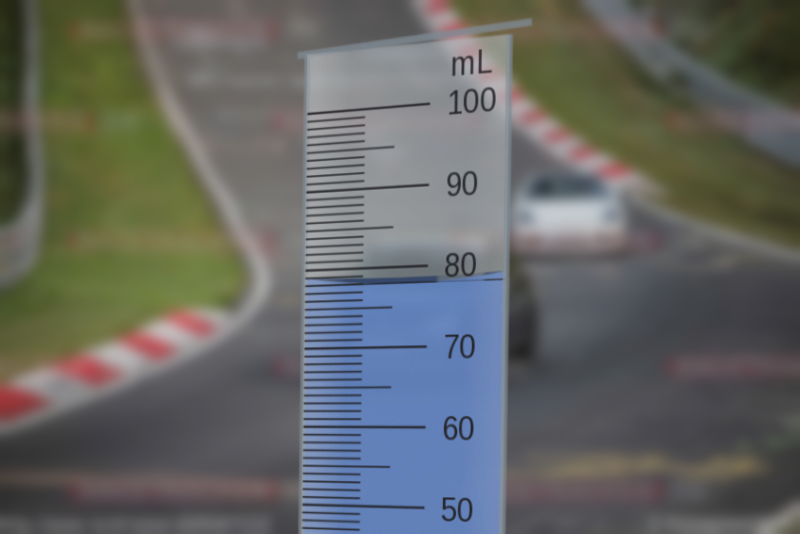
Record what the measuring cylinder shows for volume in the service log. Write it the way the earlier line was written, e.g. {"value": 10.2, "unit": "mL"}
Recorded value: {"value": 78, "unit": "mL"}
